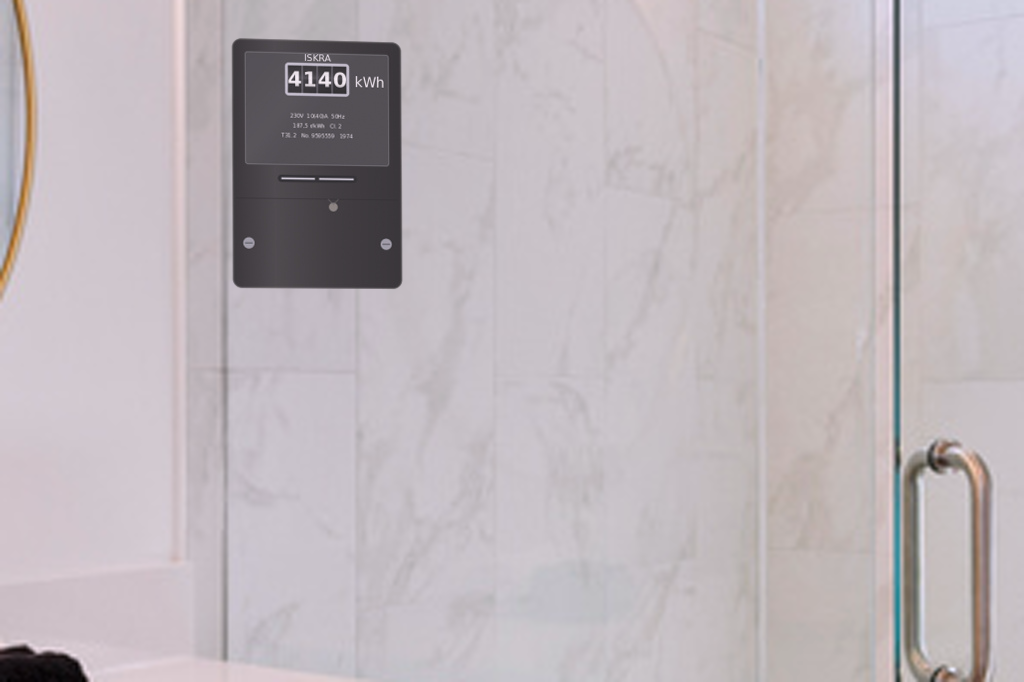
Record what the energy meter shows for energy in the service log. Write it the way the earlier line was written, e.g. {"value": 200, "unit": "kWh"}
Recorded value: {"value": 4140, "unit": "kWh"}
